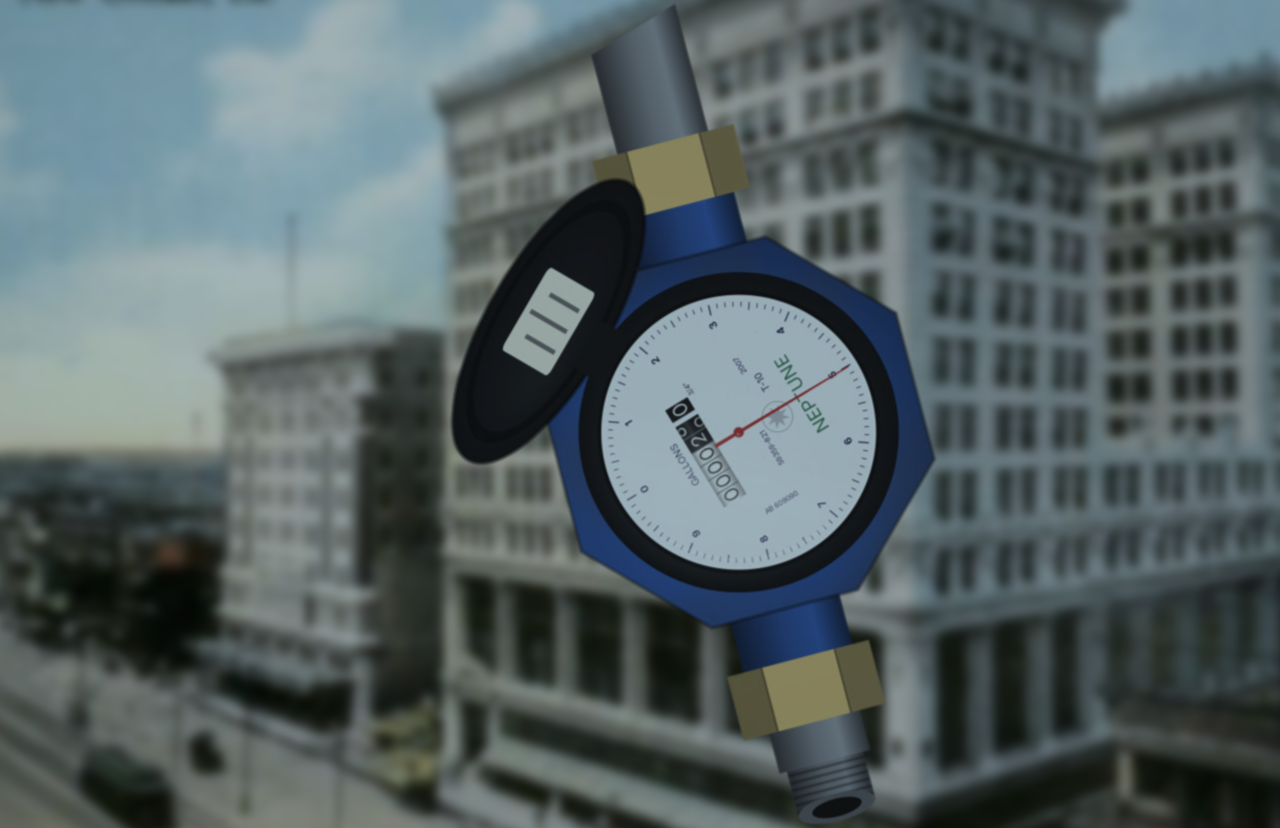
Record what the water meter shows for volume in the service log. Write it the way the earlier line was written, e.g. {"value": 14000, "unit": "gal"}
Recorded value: {"value": 285.0, "unit": "gal"}
